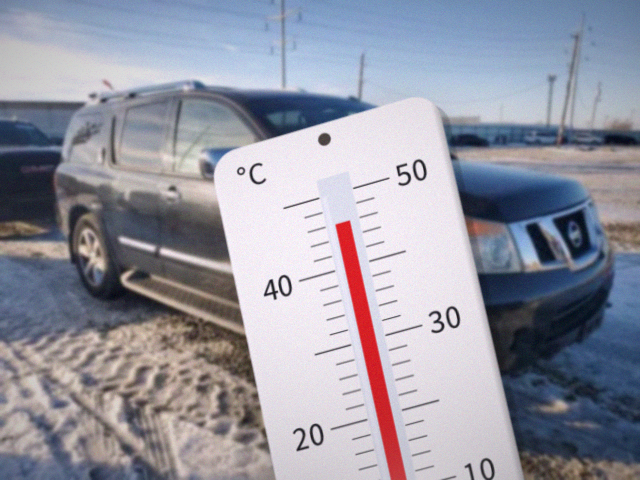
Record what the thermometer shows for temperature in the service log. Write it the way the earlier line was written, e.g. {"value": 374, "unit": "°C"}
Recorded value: {"value": 46, "unit": "°C"}
